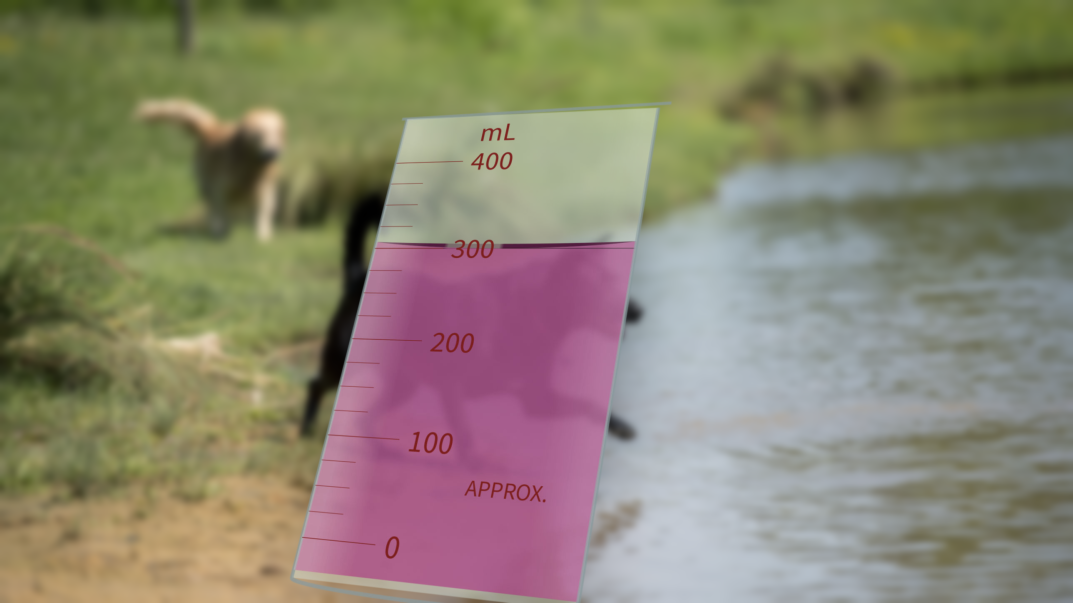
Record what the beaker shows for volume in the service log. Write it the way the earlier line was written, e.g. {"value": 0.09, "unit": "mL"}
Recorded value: {"value": 300, "unit": "mL"}
